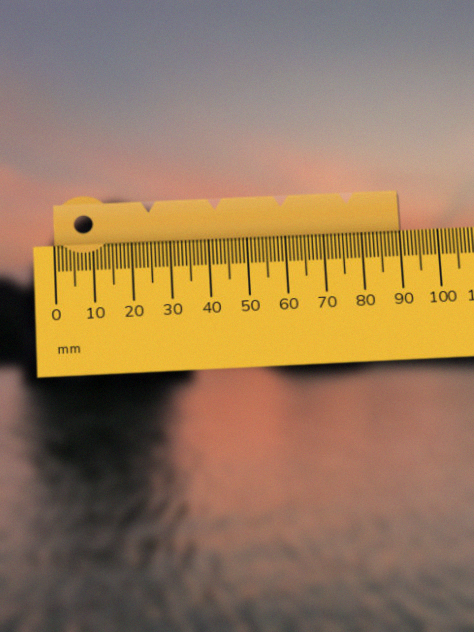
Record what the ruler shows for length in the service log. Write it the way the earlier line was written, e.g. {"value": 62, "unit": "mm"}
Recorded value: {"value": 90, "unit": "mm"}
